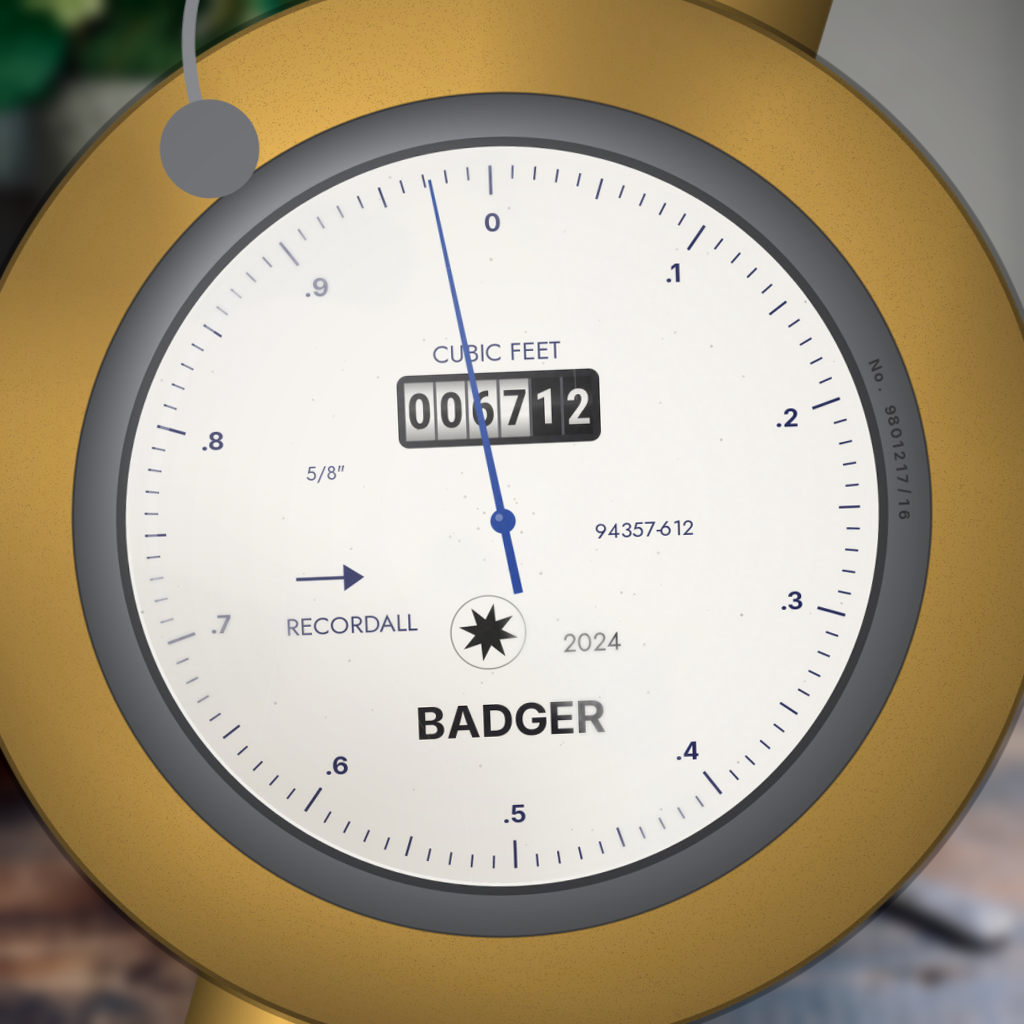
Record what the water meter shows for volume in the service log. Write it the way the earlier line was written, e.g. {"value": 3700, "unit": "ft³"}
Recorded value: {"value": 6711.97, "unit": "ft³"}
